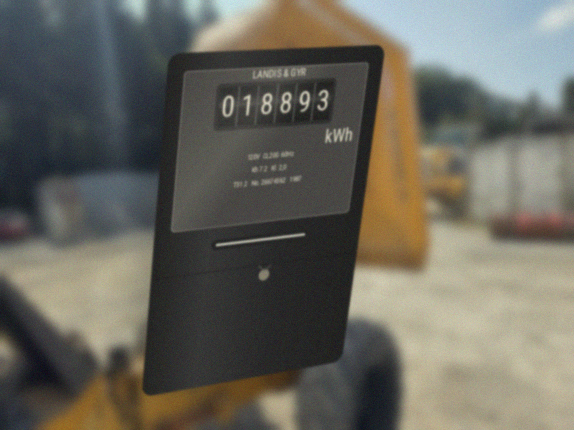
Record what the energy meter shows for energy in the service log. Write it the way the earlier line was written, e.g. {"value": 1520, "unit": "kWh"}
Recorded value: {"value": 18893, "unit": "kWh"}
